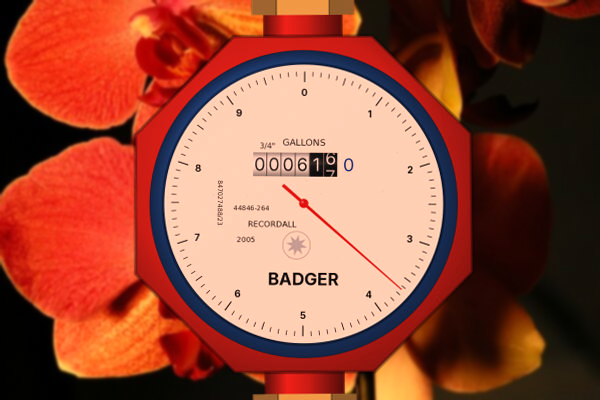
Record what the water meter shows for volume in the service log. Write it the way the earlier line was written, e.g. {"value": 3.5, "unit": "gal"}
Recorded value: {"value": 6163.6, "unit": "gal"}
